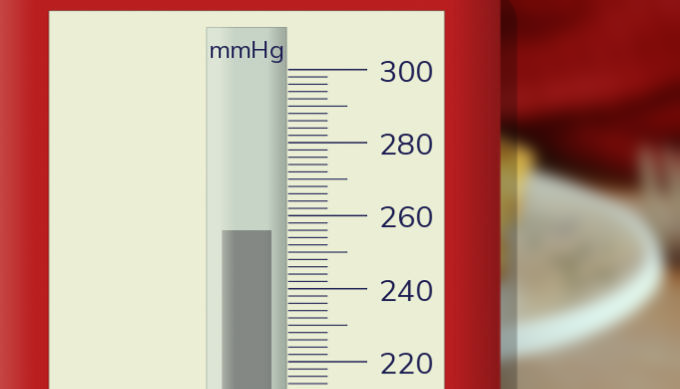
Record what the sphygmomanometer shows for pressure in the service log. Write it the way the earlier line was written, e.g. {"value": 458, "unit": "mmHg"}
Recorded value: {"value": 256, "unit": "mmHg"}
